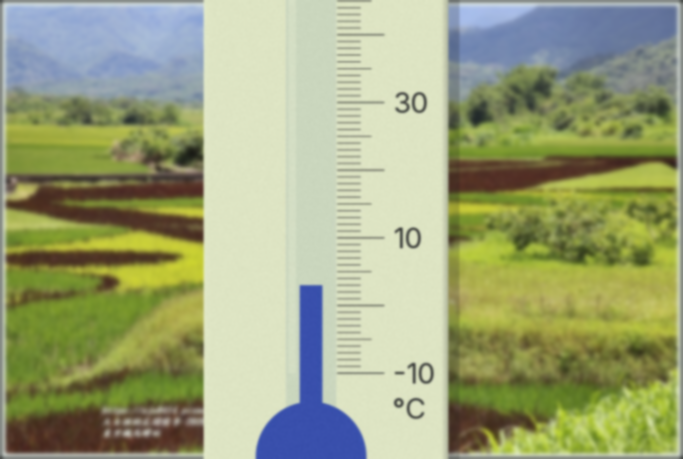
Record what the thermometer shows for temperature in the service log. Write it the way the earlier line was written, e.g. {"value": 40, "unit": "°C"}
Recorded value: {"value": 3, "unit": "°C"}
